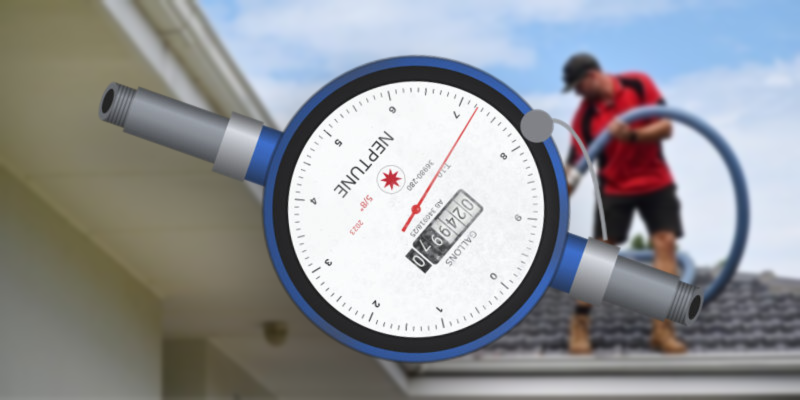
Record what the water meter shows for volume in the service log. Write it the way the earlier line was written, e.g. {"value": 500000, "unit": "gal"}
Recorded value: {"value": 249967.2, "unit": "gal"}
